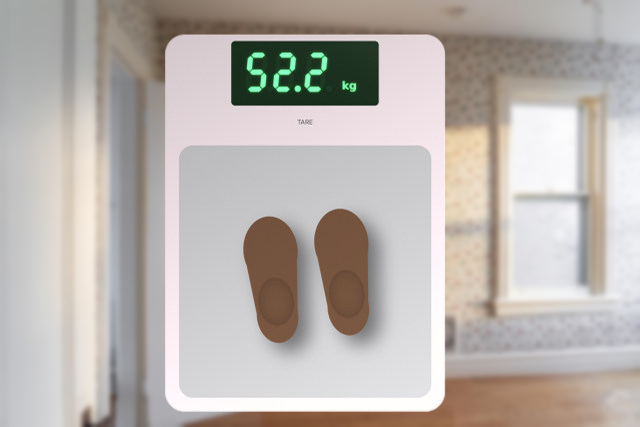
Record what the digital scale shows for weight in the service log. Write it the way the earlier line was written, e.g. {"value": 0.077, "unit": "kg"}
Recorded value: {"value": 52.2, "unit": "kg"}
